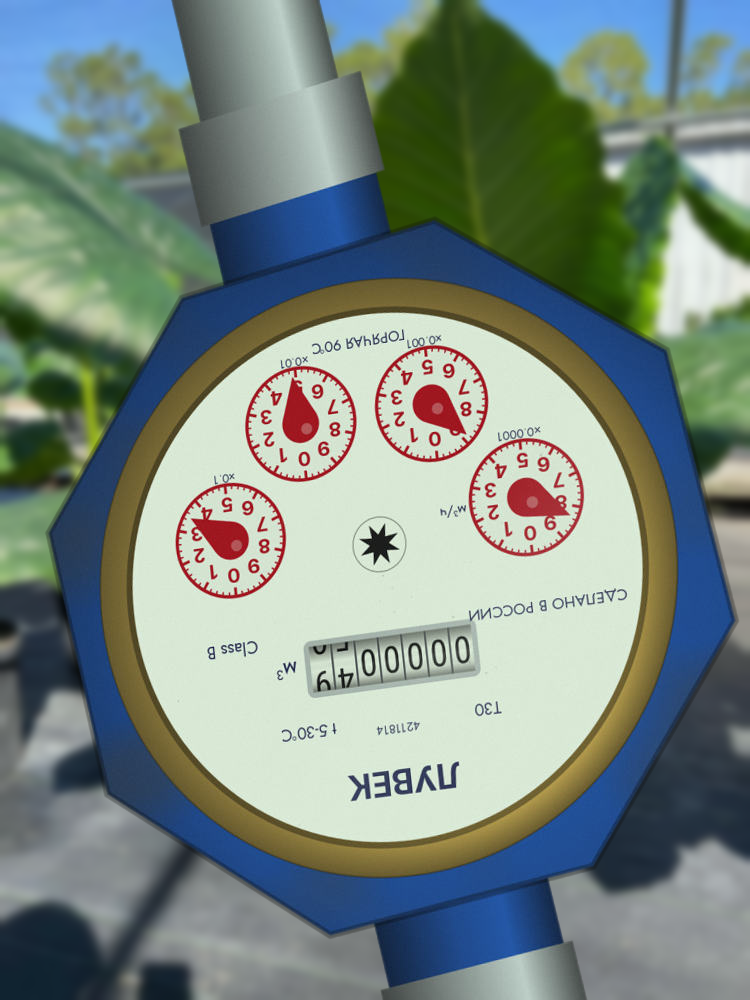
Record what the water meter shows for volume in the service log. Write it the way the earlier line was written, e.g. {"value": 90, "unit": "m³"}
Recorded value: {"value": 49.3488, "unit": "m³"}
